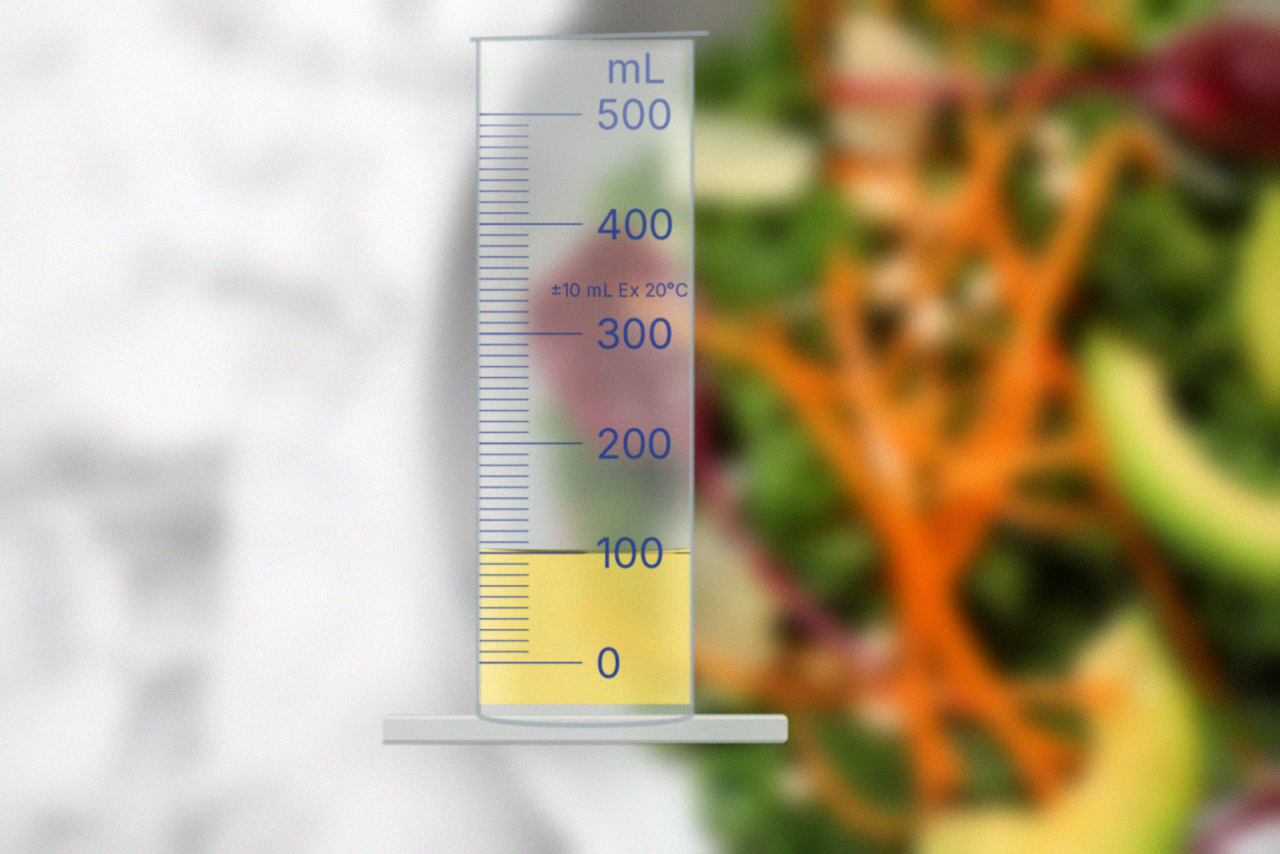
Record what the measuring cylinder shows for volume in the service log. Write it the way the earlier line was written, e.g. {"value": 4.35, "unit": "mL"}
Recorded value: {"value": 100, "unit": "mL"}
